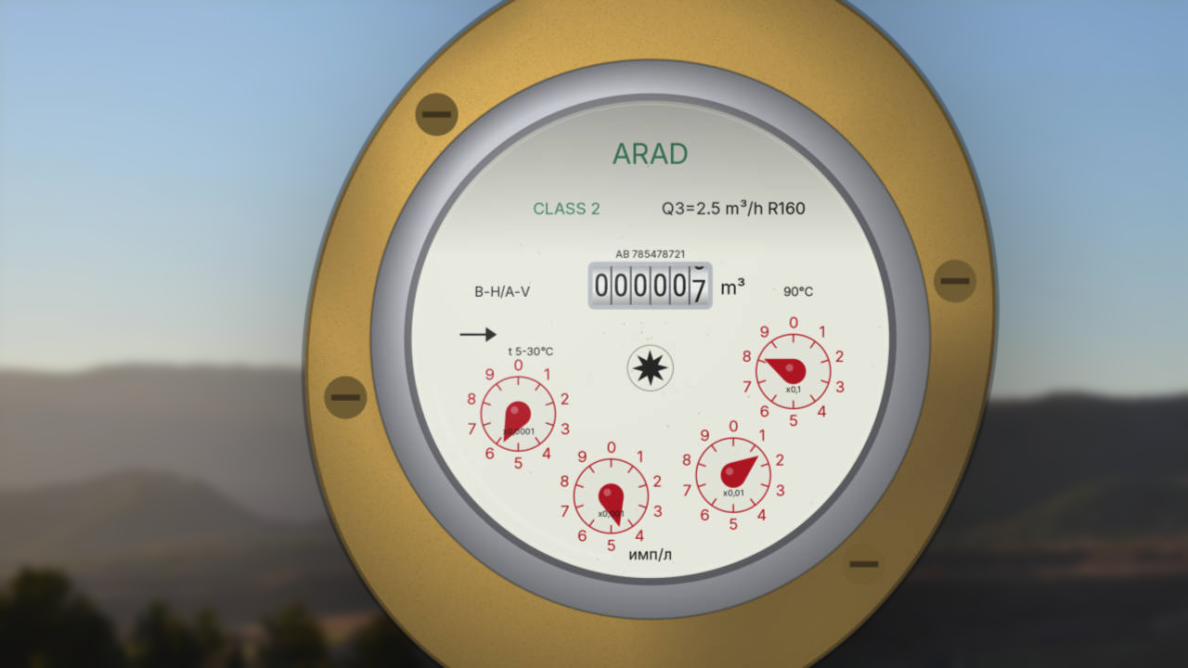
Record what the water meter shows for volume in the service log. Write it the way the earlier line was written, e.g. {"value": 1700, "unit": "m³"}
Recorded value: {"value": 6.8145, "unit": "m³"}
